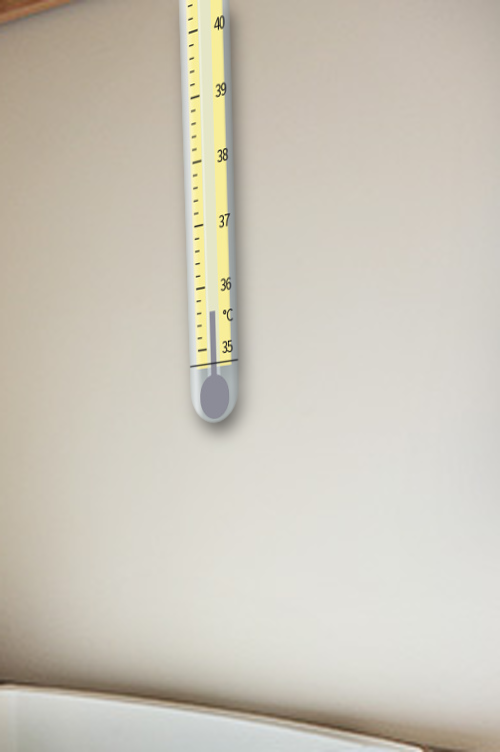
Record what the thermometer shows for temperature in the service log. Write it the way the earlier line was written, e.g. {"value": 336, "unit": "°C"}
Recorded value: {"value": 35.6, "unit": "°C"}
